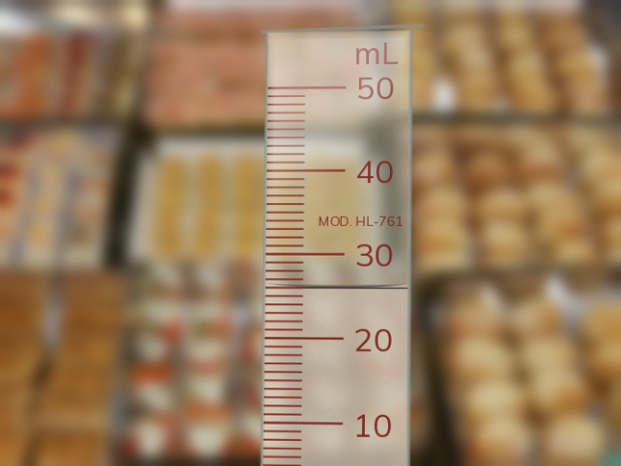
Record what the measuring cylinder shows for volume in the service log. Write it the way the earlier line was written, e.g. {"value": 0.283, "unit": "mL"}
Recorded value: {"value": 26, "unit": "mL"}
